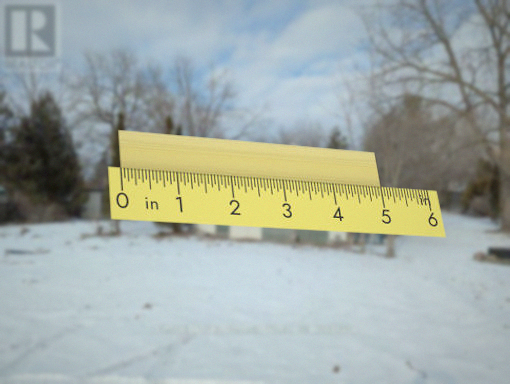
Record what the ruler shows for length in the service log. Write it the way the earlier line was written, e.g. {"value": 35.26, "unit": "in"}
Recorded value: {"value": 5, "unit": "in"}
